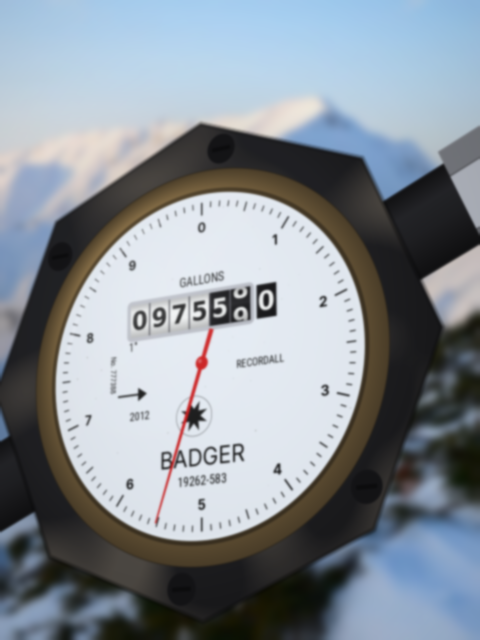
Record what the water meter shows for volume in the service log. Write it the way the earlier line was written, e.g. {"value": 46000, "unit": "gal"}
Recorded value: {"value": 975585.5, "unit": "gal"}
